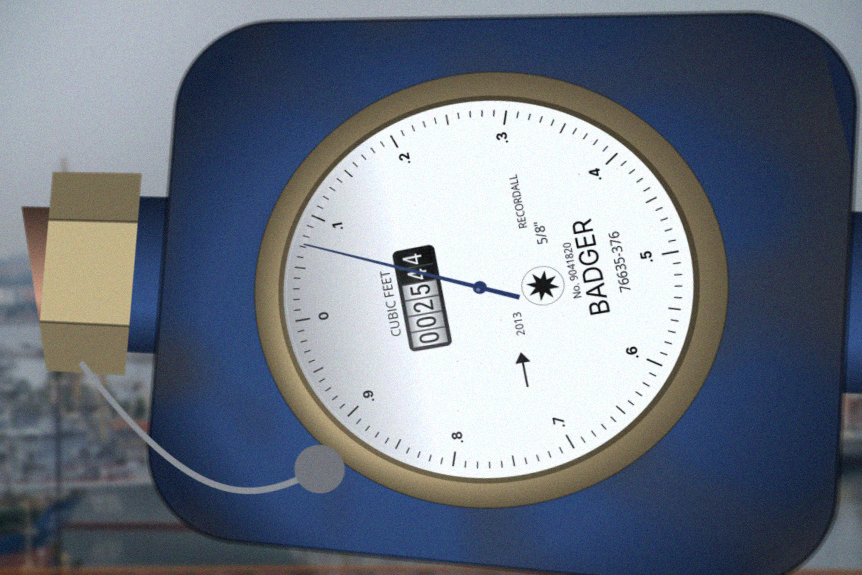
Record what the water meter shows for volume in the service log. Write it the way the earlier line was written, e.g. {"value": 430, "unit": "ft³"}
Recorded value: {"value": 2544.07, "unit": "ft³"}
